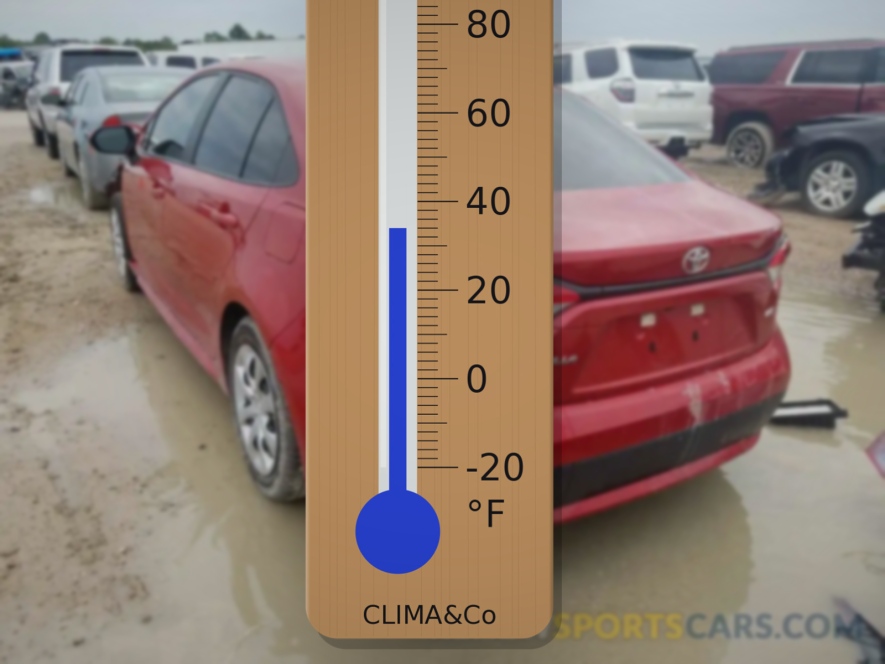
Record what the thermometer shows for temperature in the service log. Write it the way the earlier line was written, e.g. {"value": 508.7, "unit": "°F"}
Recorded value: {"value": 34, "unit": "°F"}
